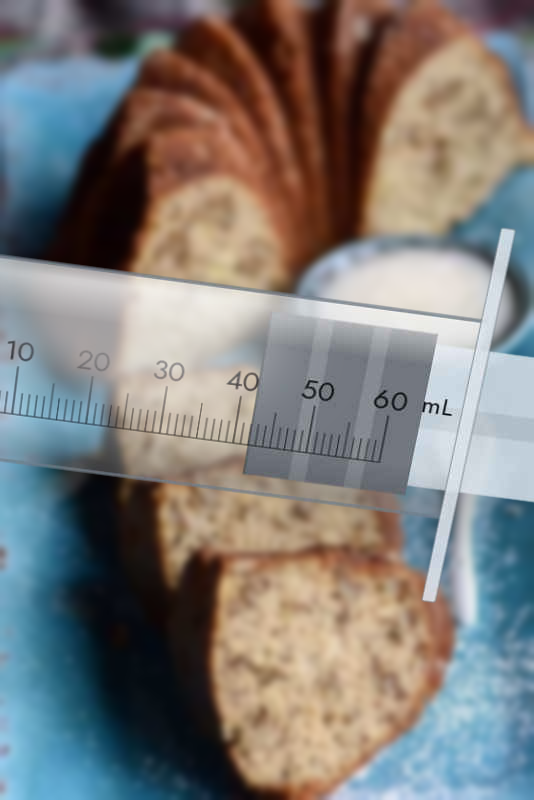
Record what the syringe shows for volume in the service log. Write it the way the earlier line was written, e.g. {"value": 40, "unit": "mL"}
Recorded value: {"value": 42, "unit": "mL"}
